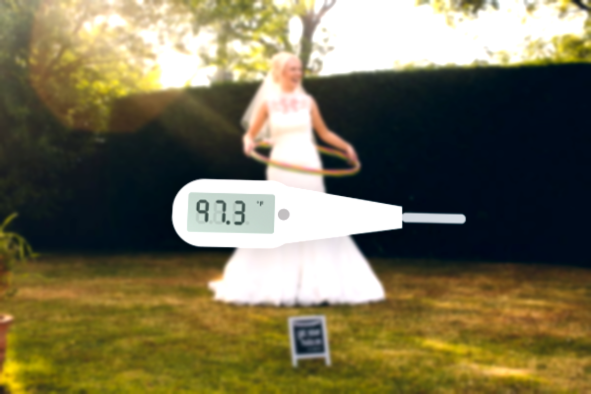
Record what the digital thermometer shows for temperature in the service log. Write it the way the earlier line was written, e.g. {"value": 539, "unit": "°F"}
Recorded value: {"value": 97.3, "unit": "°F"}
